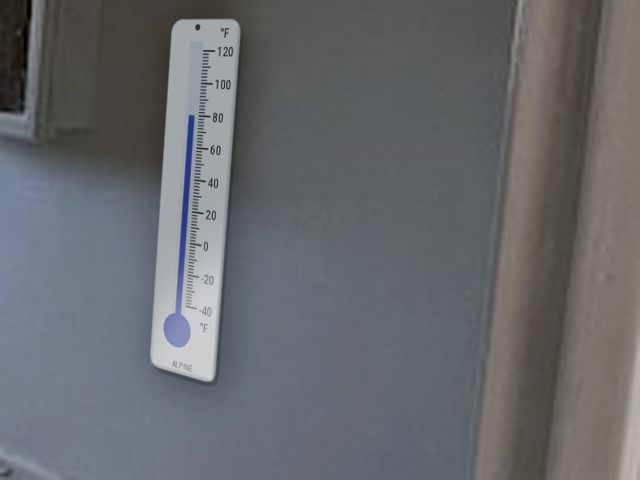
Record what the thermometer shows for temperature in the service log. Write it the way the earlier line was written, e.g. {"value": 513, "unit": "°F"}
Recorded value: {"value": 80, "unit": "°F"}
